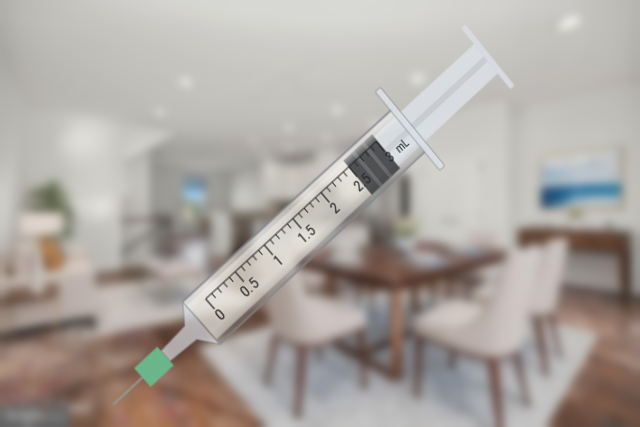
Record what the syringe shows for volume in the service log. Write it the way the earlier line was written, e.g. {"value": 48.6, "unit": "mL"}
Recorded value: {"value": 2.5, "unit": "mL"}
